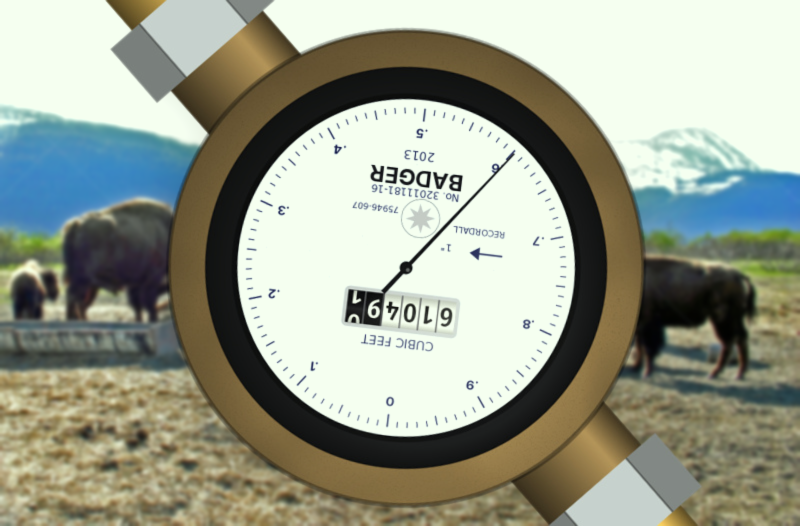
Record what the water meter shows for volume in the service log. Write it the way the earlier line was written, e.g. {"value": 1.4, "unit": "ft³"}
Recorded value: {"value": 610490.60, "unit": "ft³"}
